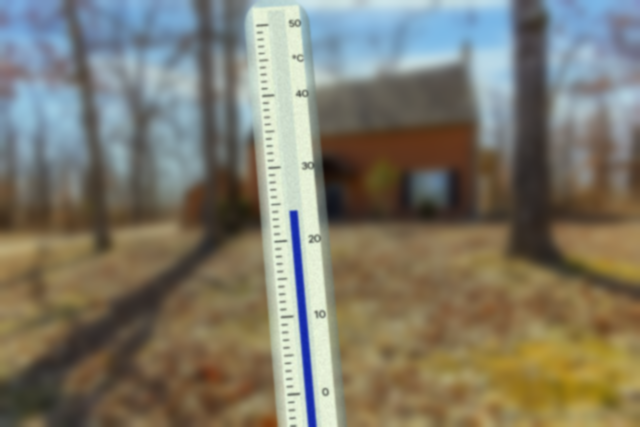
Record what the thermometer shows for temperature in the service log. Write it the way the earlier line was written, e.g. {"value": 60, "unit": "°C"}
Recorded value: {"value": 24, "unit": "°C"}
